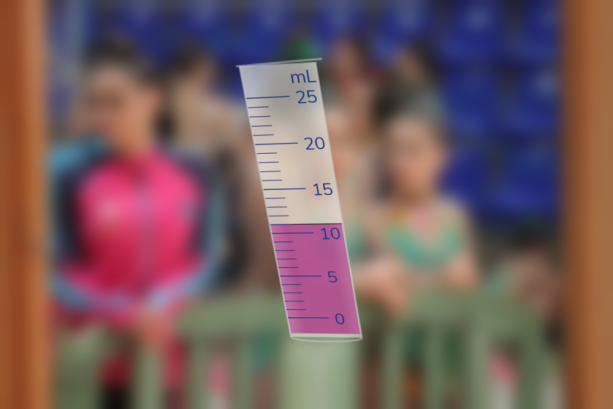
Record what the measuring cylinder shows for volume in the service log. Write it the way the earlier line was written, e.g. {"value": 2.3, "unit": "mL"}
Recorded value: {"value": 11, "unit": "mL"}
